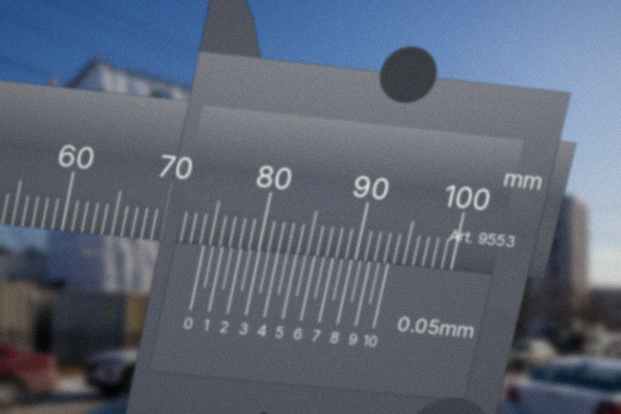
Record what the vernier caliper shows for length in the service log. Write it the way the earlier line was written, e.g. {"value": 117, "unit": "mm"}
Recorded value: {"value": 74.4, "unit": "mm"}
